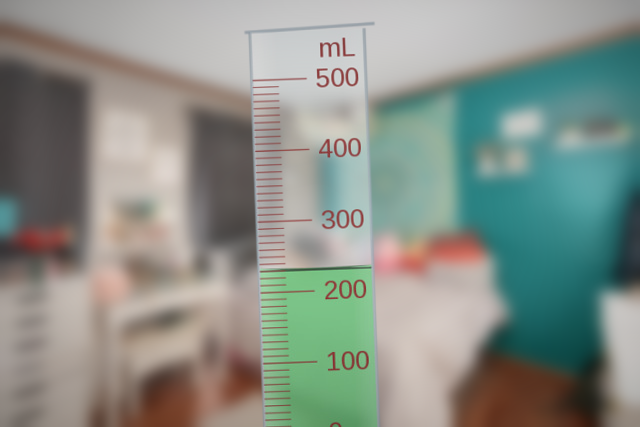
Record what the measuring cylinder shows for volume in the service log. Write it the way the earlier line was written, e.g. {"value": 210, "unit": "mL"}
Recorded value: {"value": 230, "unit": "mL"}
